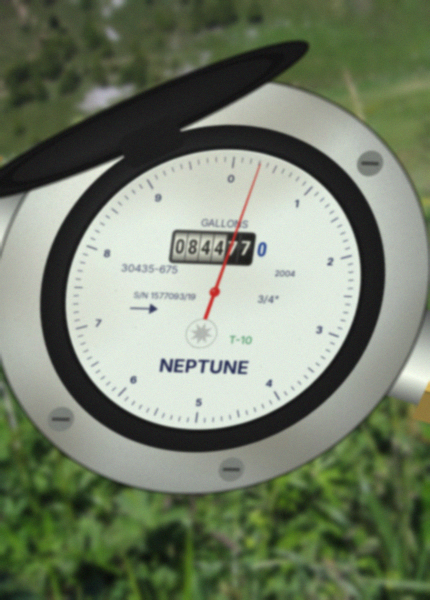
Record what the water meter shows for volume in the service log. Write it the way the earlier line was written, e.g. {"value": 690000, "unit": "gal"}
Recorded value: {"value": 844770.3, "unit": "gal"}
